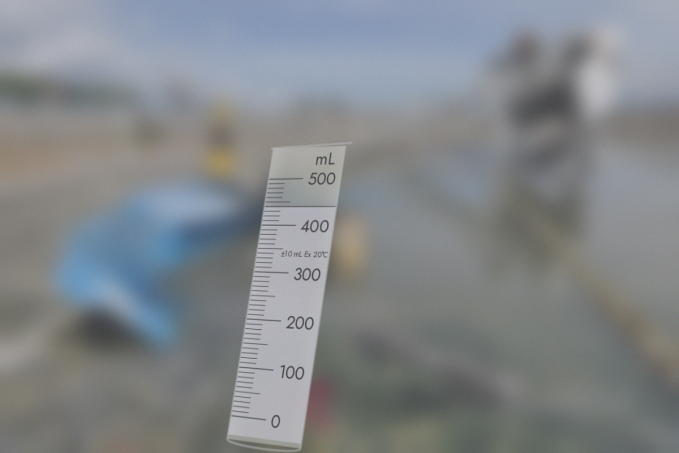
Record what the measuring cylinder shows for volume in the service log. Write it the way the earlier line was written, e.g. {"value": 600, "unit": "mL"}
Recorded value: {"value": 440, "unit": "mL"}
